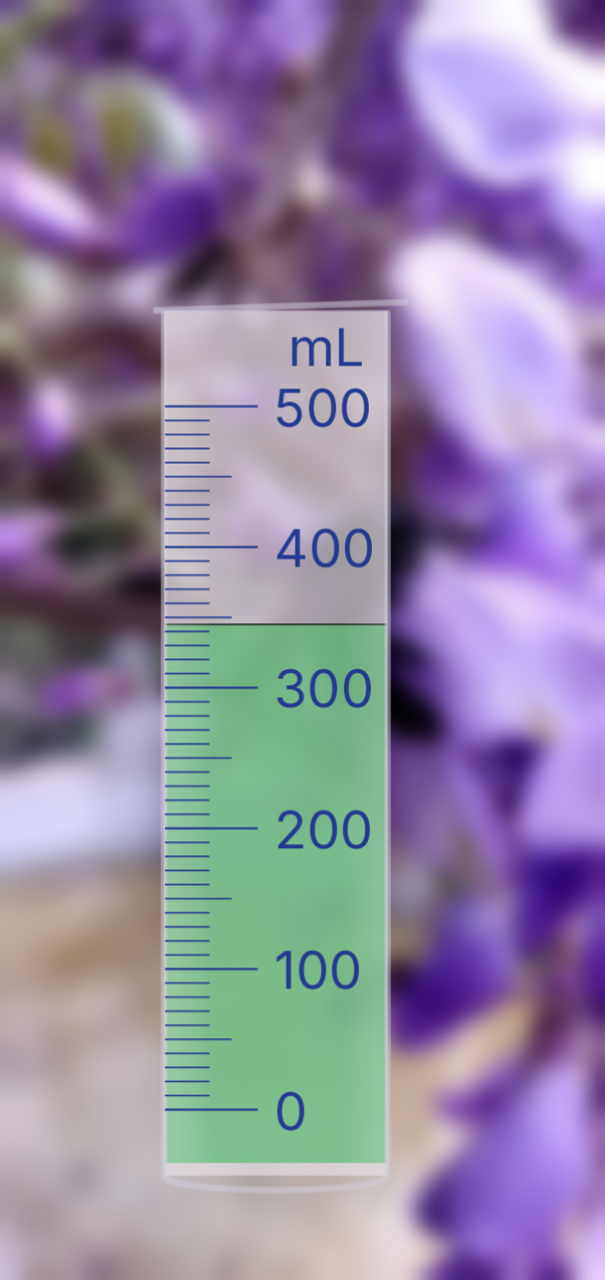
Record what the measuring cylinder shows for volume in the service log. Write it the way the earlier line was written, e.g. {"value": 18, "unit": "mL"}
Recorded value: {"value": 345, "unit": "mL"}
